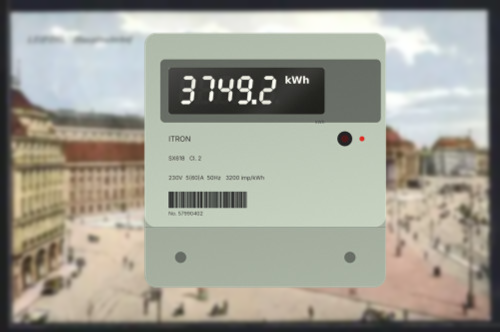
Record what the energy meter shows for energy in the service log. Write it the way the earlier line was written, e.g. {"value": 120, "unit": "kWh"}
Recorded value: {"value": 3749.2, "unit": "kWh"}
